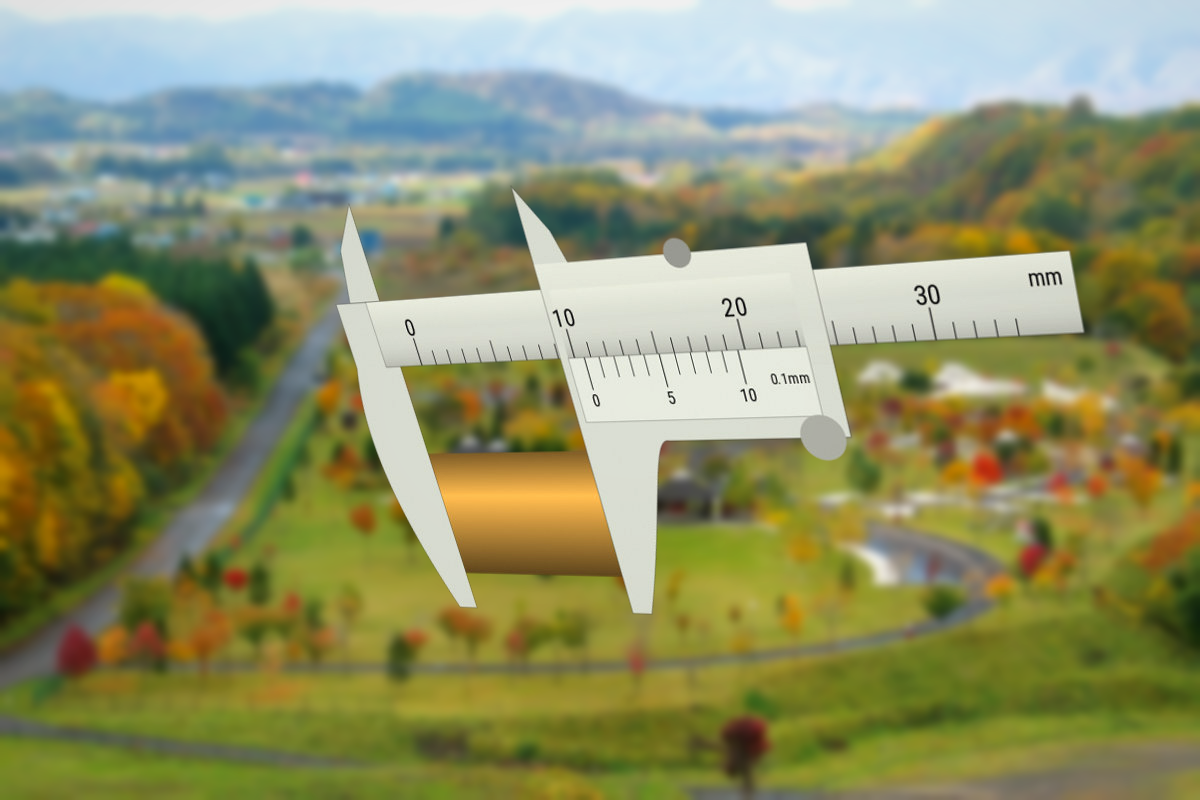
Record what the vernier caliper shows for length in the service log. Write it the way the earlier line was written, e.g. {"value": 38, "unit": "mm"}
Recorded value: {"value": 10.6, "unit": "mm"}
